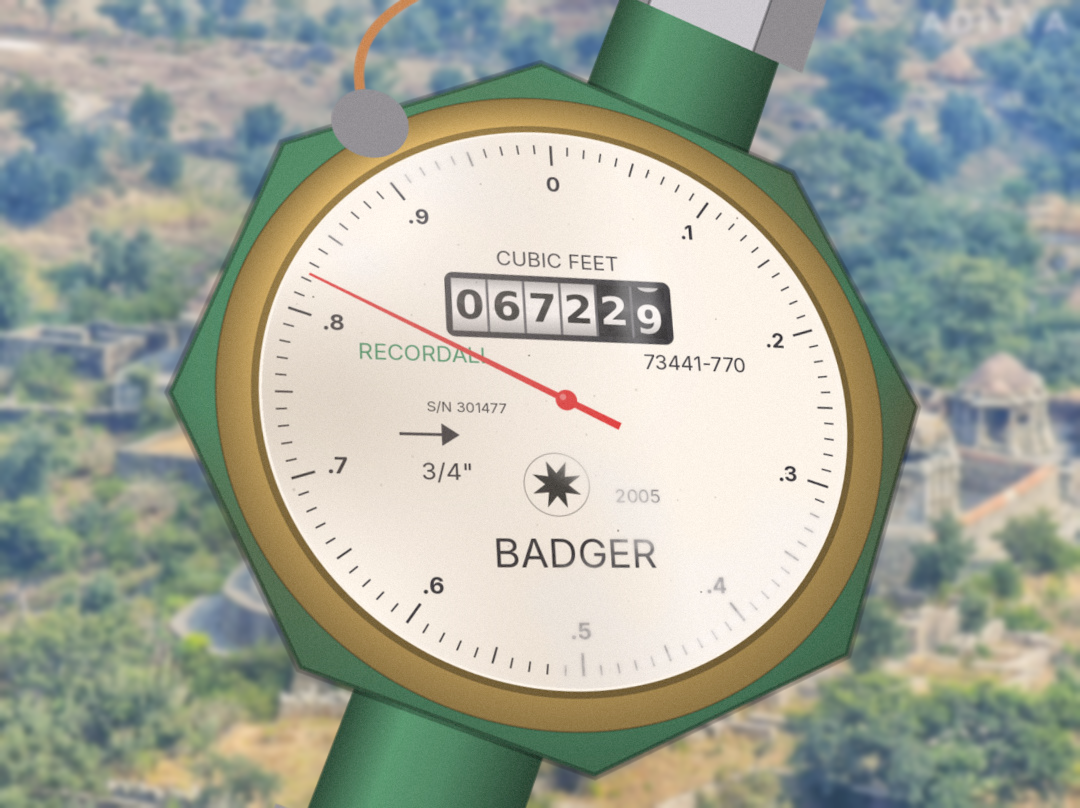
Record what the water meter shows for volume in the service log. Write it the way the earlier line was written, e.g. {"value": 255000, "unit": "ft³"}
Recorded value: {"value": 67228.82, "unit": "ft³"}
